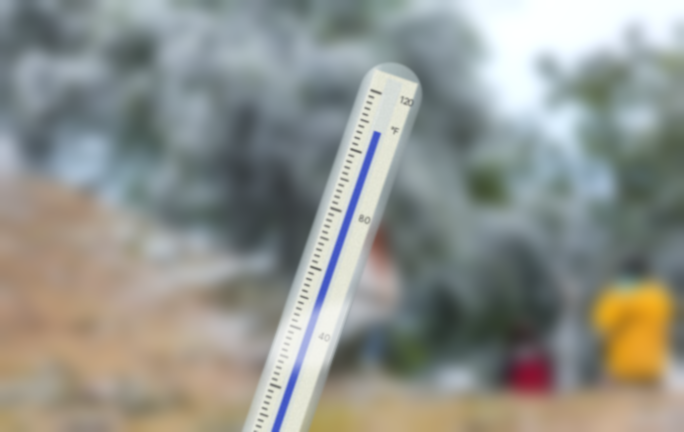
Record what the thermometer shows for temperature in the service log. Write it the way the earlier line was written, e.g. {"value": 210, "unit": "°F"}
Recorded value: {"value": 108, "unit": "°F"}
